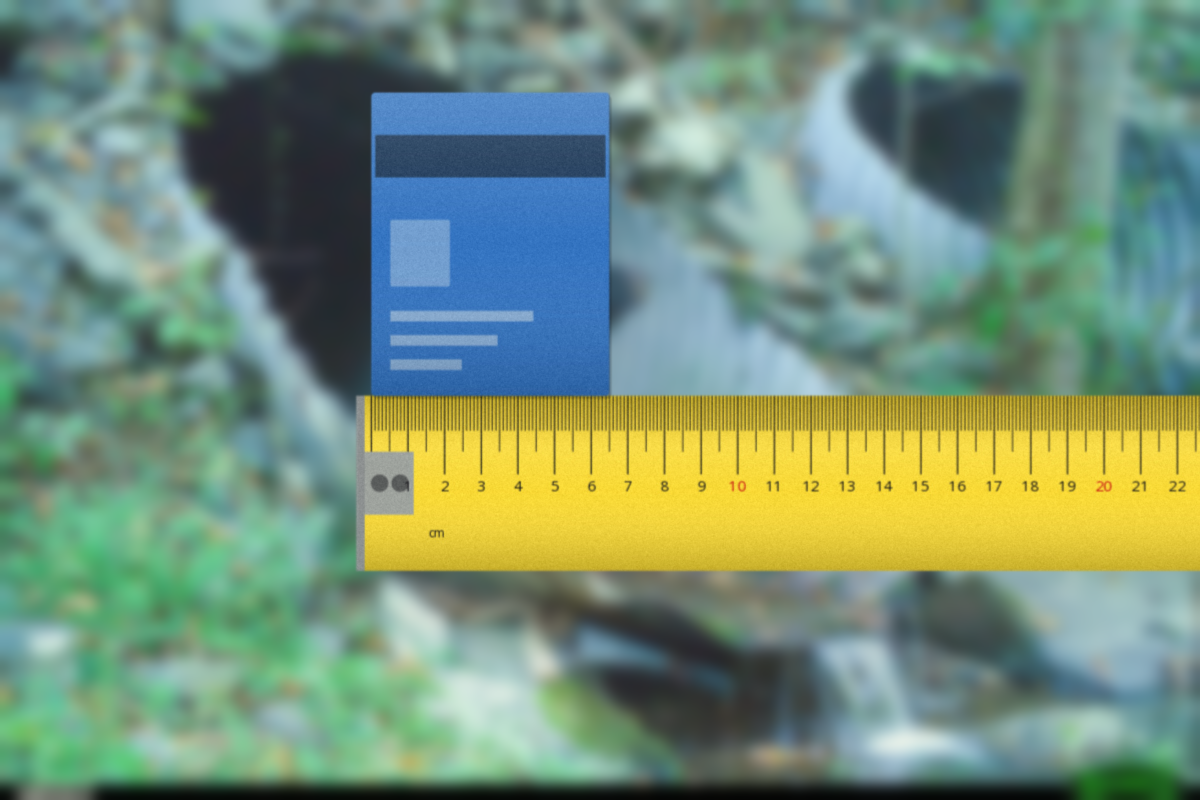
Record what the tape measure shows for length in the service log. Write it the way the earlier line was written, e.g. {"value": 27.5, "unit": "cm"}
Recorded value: {"value": 6.5, "unit": "cm"}
